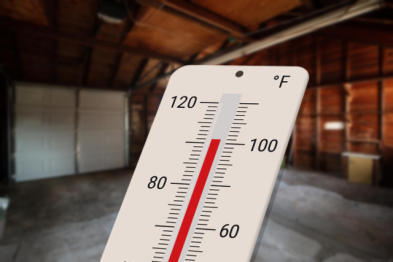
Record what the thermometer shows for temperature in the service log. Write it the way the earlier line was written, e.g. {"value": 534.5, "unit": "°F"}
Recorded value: {"value": 102, "unit": "°F"}
